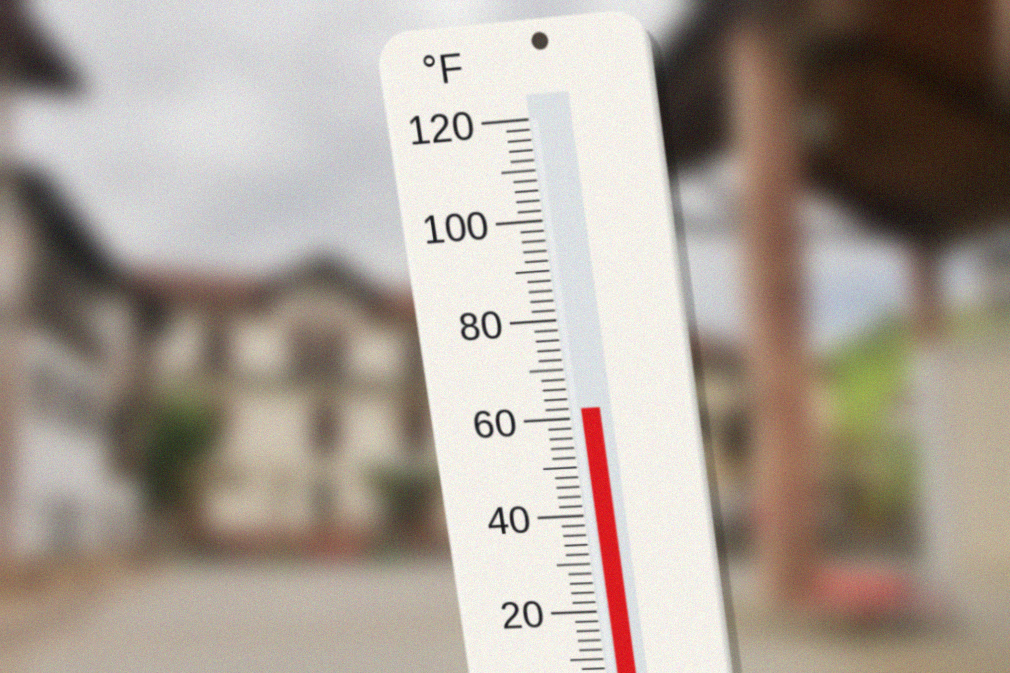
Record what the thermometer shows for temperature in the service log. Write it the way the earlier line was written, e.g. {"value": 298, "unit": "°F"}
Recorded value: {"value": 62, "unit": "°F"}
